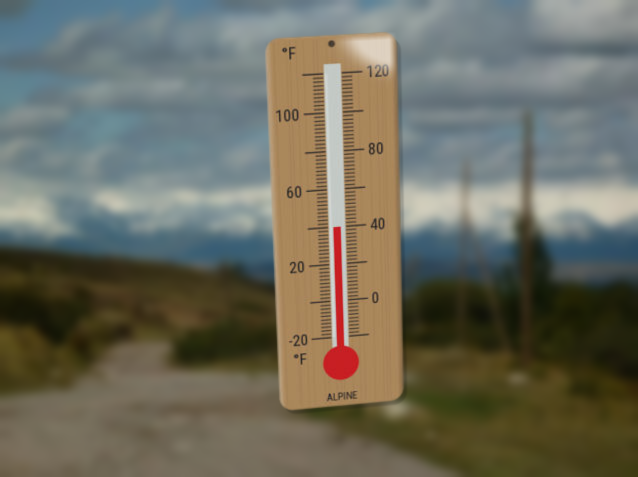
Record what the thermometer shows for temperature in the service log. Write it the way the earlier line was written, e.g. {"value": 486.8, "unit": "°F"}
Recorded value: {"value": 40, "unit": "°F"}
